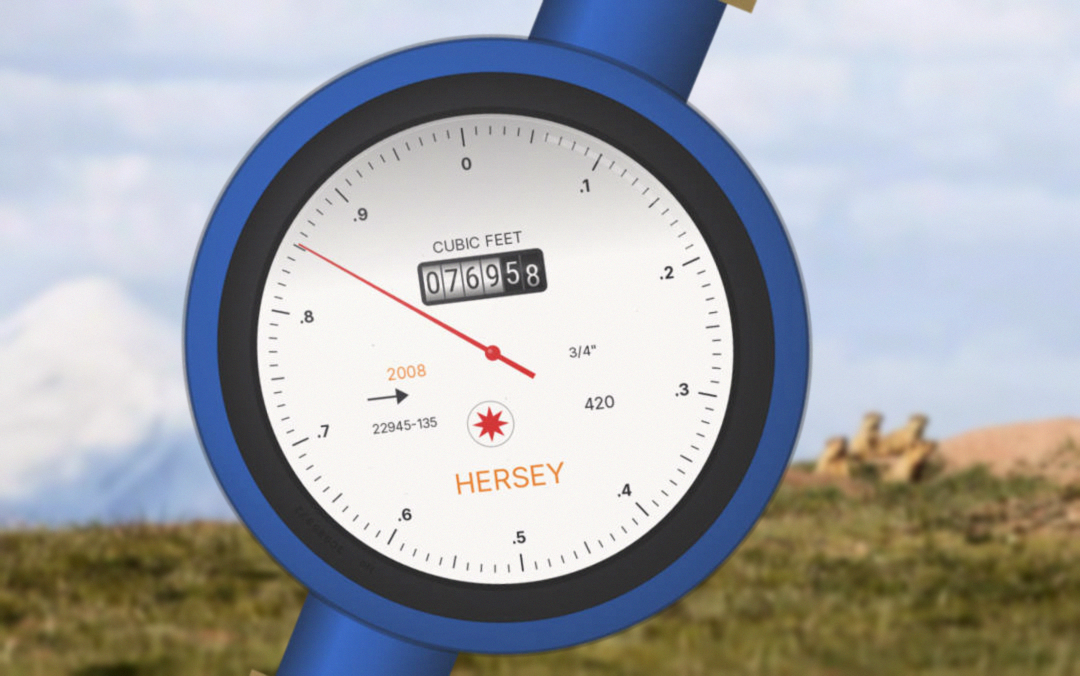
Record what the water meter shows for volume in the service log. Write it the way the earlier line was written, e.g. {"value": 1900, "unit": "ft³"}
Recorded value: {"value": 76957.85, "unit": "ft³"}
